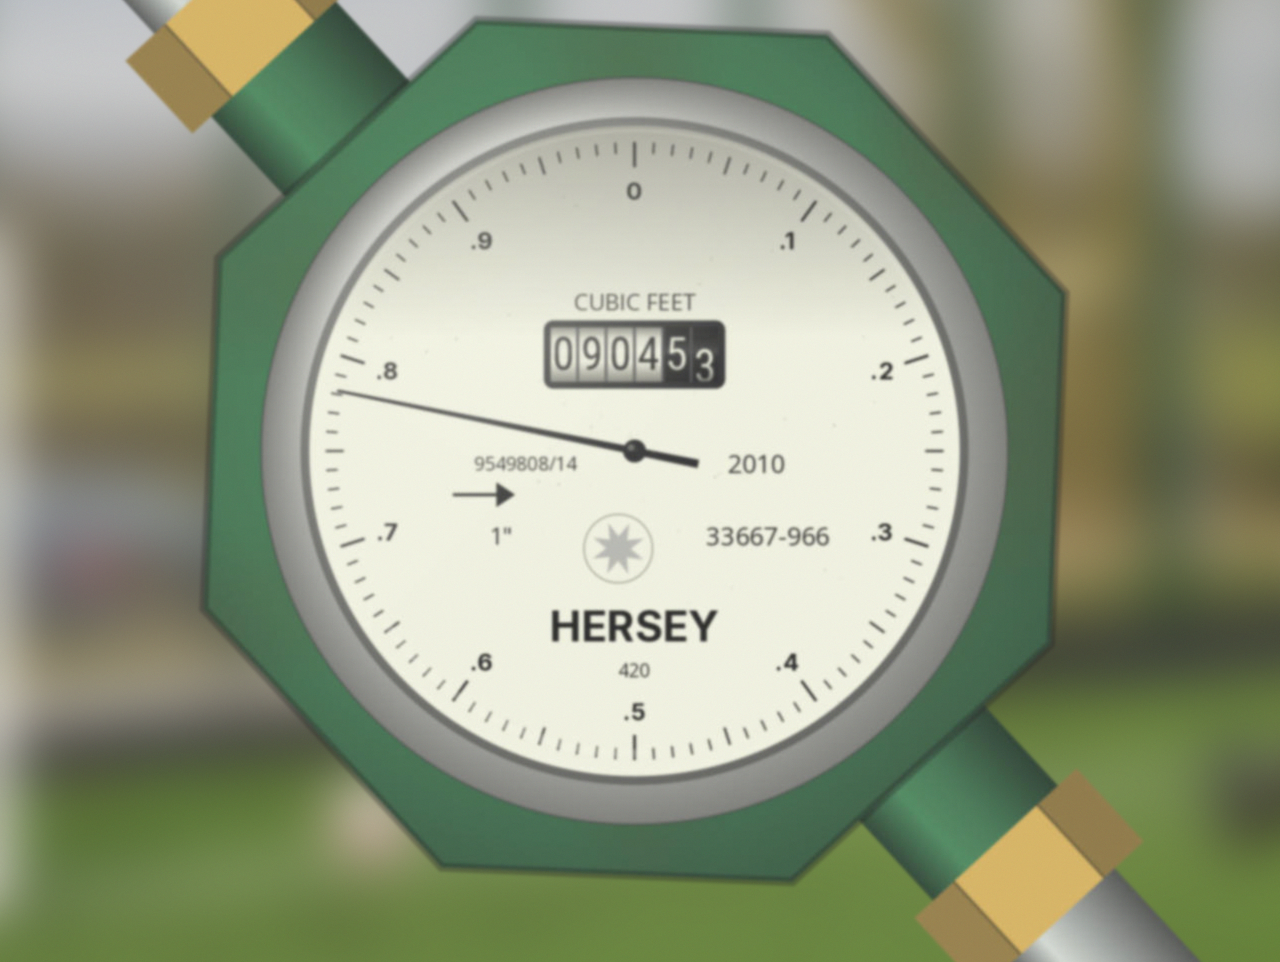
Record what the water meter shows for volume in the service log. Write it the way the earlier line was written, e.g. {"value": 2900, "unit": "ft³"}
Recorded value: {"value": 90452.78, "unit": "ft³"}
